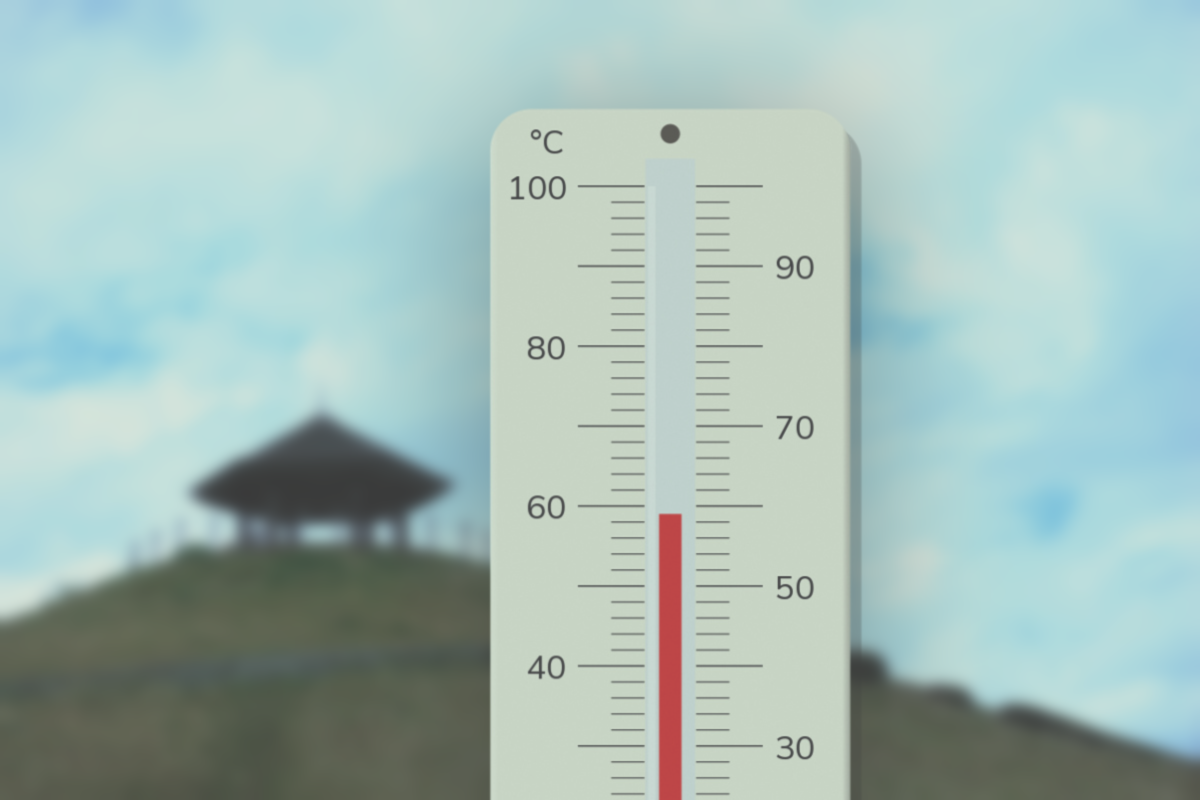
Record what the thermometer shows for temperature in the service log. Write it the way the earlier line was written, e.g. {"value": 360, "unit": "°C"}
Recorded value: {"value": 59, "unit": "°C"}
